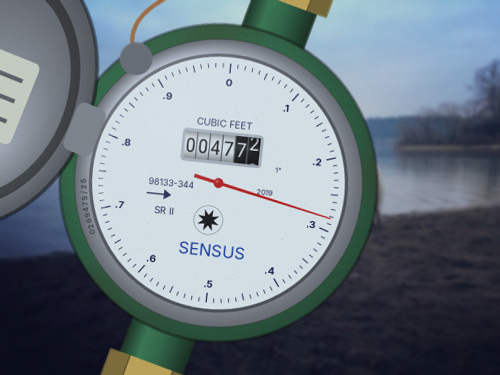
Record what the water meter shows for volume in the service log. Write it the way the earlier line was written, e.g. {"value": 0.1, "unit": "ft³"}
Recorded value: {"value": 4772.28, "unit": "ft³"}
